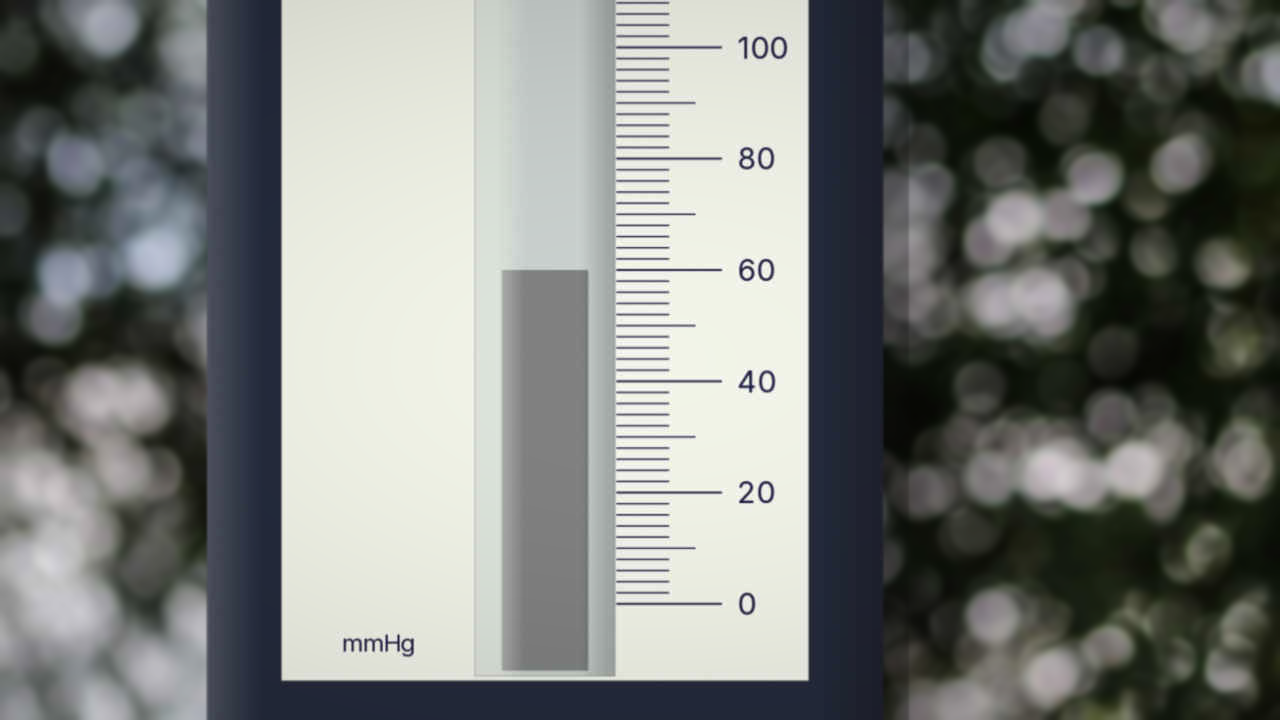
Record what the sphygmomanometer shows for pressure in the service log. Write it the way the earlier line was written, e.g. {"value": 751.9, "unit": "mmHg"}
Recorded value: {"value": 60, "unit": "mmHg"}
